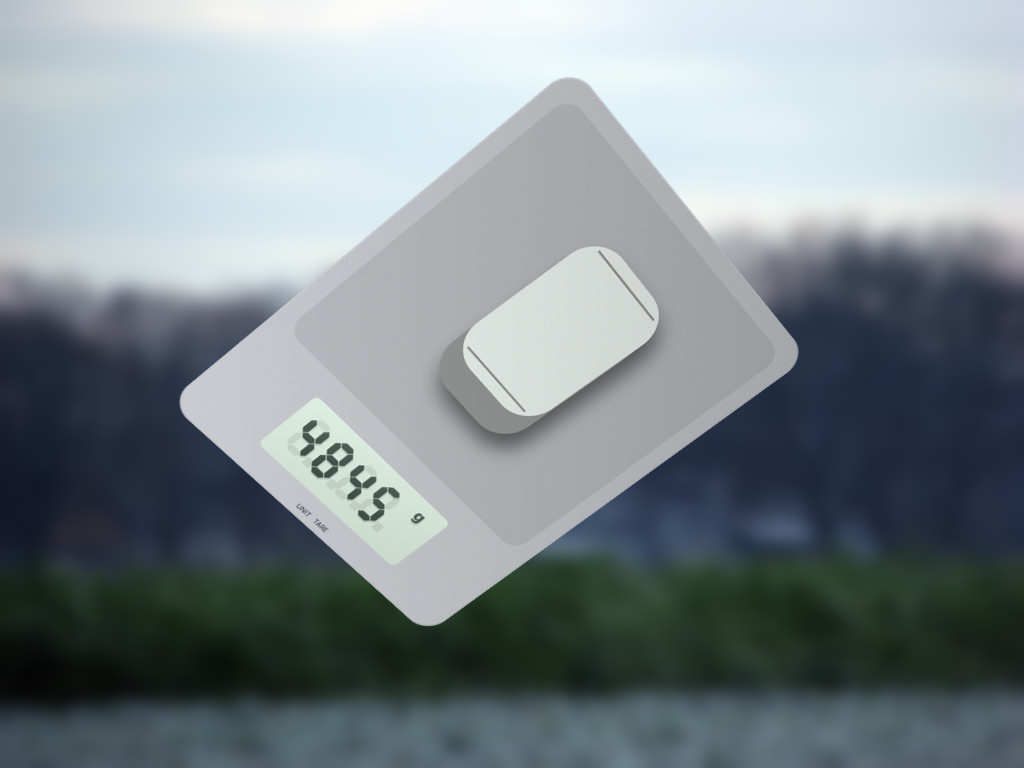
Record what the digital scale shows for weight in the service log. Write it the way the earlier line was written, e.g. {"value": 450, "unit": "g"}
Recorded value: {"value": 4845, "unit": "g"}
